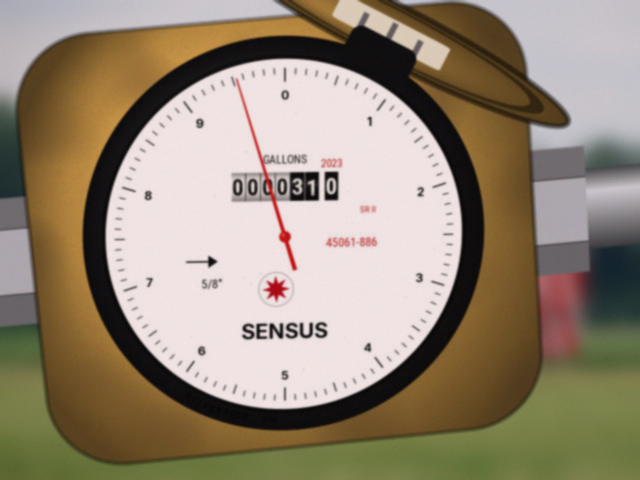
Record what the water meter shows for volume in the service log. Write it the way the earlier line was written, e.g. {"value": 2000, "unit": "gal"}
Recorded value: {"value": 309.5, "unit": "gal"}
